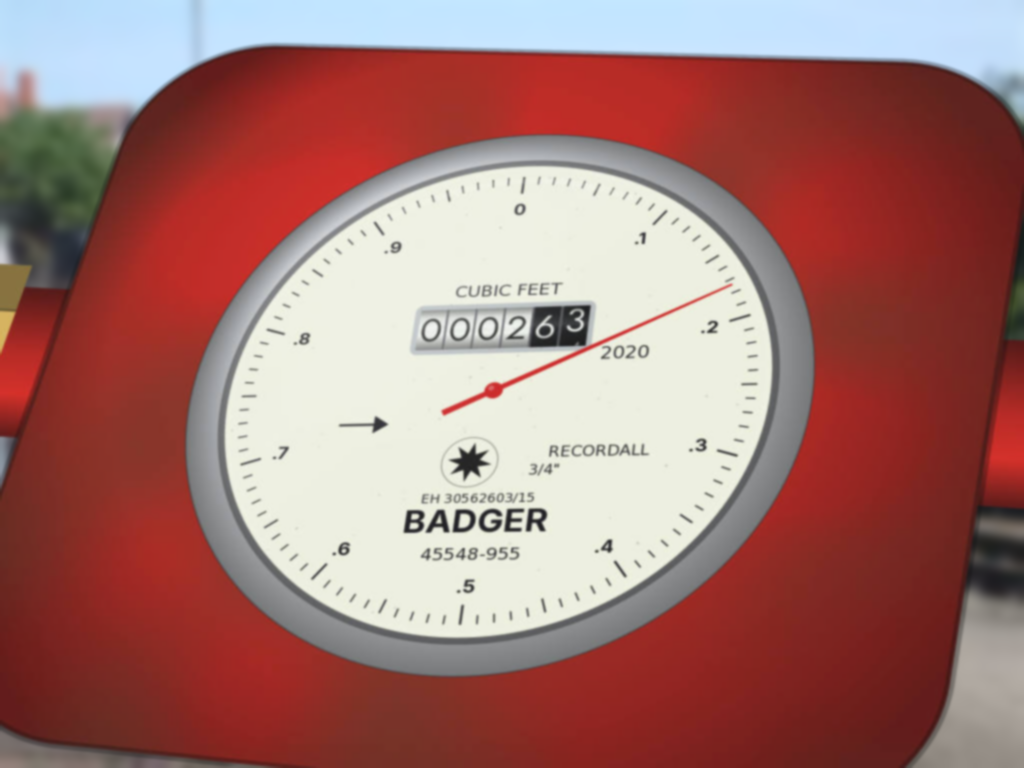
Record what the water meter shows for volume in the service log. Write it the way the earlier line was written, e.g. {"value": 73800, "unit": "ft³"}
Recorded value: {"value": 263.17, "unit": "ft³"}
